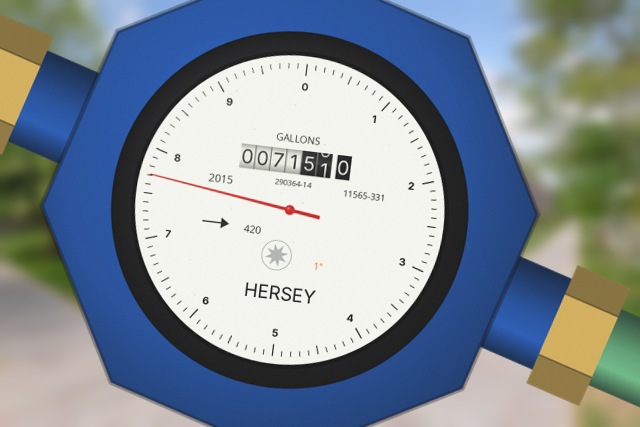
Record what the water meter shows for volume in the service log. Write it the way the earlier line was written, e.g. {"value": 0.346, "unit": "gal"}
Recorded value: {"value": 71507.7, "unit": "gal"}
